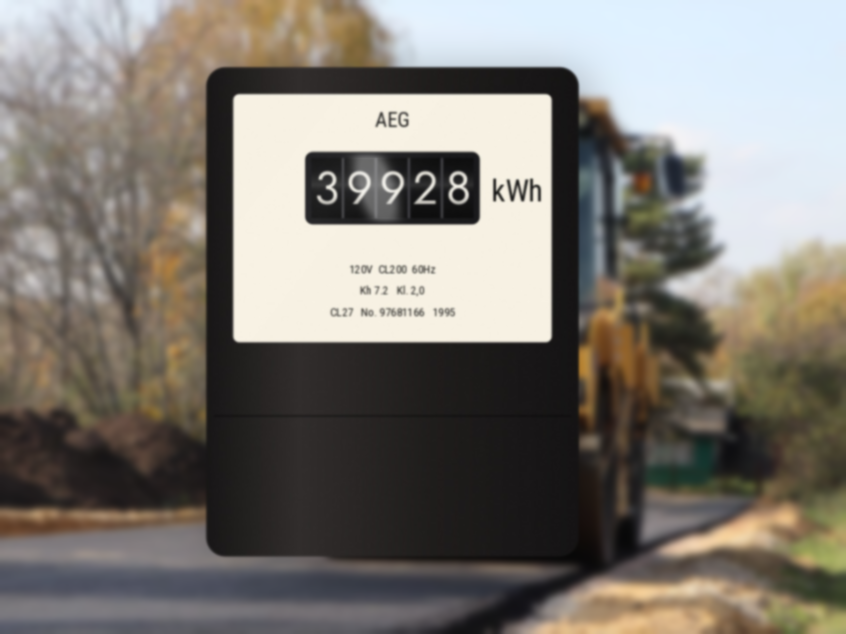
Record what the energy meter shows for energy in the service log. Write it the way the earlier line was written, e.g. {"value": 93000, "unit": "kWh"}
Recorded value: {"value": 39928, "unit": "kWh"}
